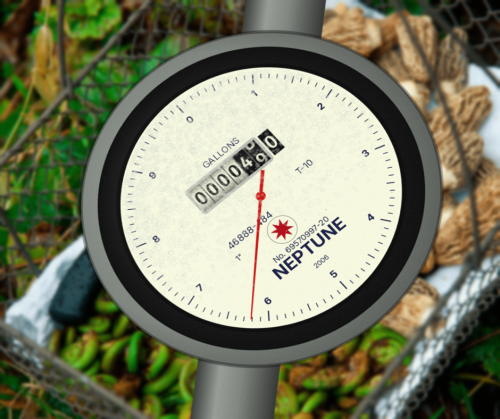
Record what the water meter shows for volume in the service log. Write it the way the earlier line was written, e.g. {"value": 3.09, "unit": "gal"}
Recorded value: {"value": 486.2, "unit": "gal"}
